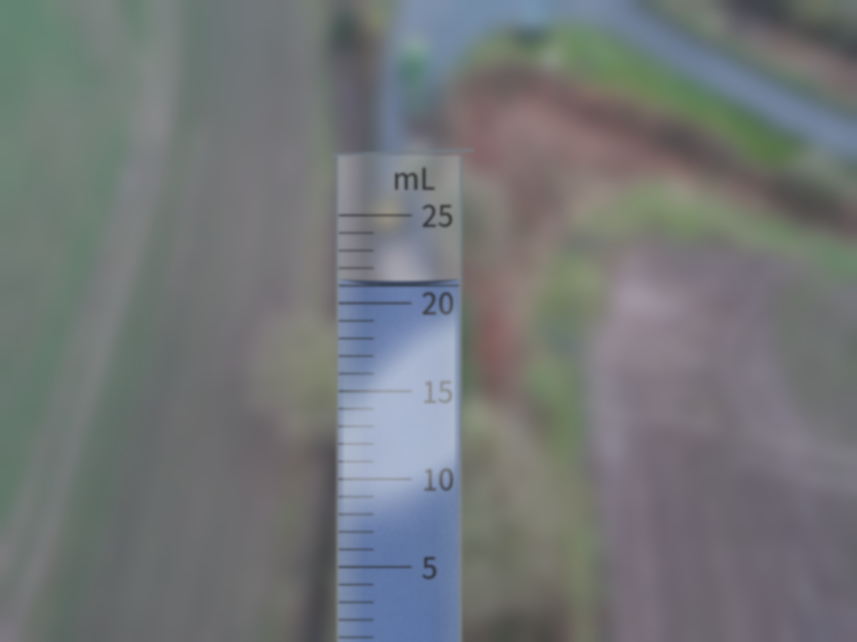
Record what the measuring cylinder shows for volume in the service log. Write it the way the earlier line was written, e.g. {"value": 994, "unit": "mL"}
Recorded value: {"value": 21, "unit": "mL"}
